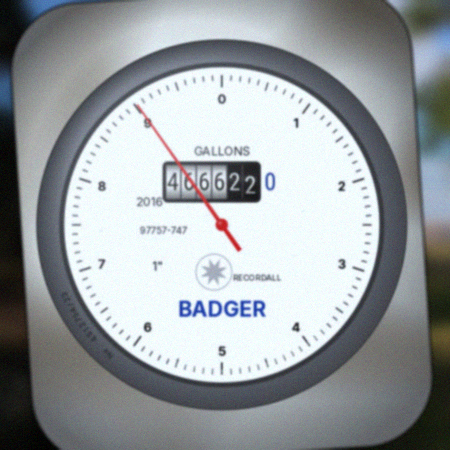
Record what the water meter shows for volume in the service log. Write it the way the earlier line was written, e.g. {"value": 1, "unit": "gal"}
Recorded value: {"value": 4666219.0, "unit": "gal"}
